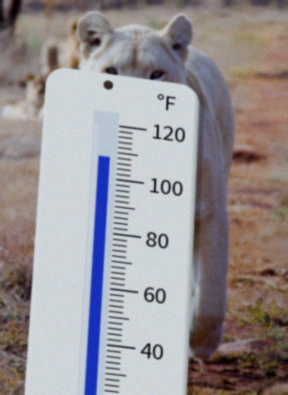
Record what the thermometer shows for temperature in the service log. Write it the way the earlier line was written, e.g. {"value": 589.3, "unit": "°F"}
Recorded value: {"value": 108, "unit": "°F"}
